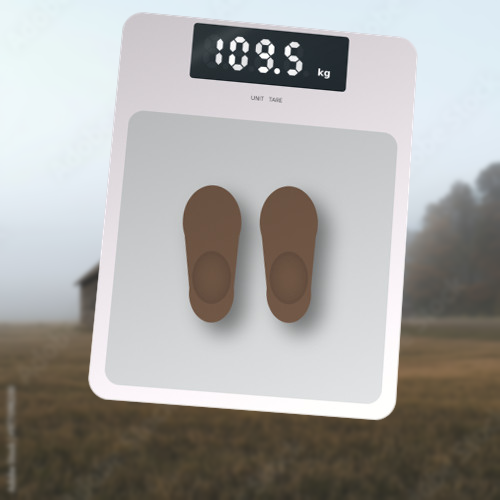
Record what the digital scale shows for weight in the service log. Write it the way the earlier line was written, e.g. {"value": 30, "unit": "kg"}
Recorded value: {"value": 109.5, "unit": "kg"}
